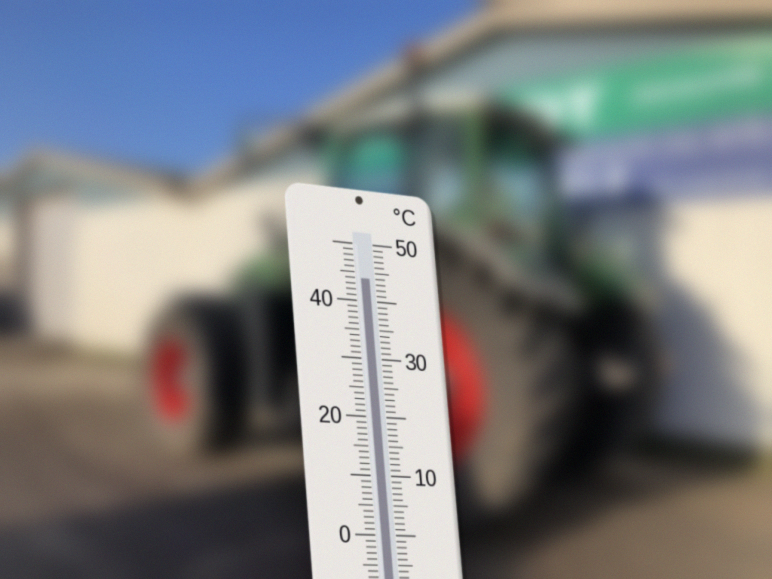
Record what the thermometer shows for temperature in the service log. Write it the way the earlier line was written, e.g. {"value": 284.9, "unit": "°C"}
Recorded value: {"value": 44, "unit": "°C"}
